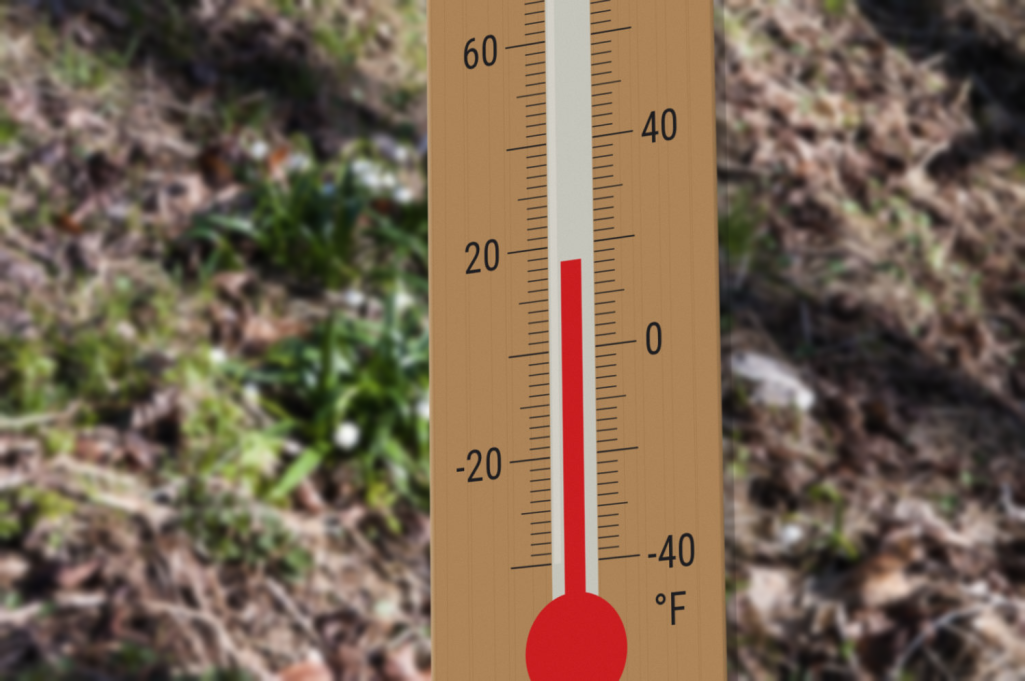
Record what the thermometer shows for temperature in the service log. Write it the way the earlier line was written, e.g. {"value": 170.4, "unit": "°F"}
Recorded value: {"value": 17, "unit": "°F"}
